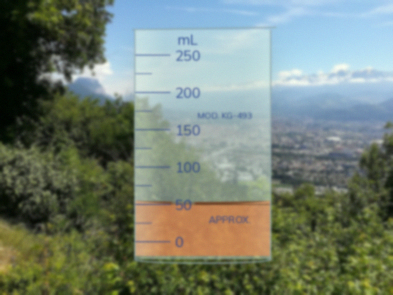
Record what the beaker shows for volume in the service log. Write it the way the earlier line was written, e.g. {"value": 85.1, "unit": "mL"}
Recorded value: {"value": 50, "unit": "mL"}
